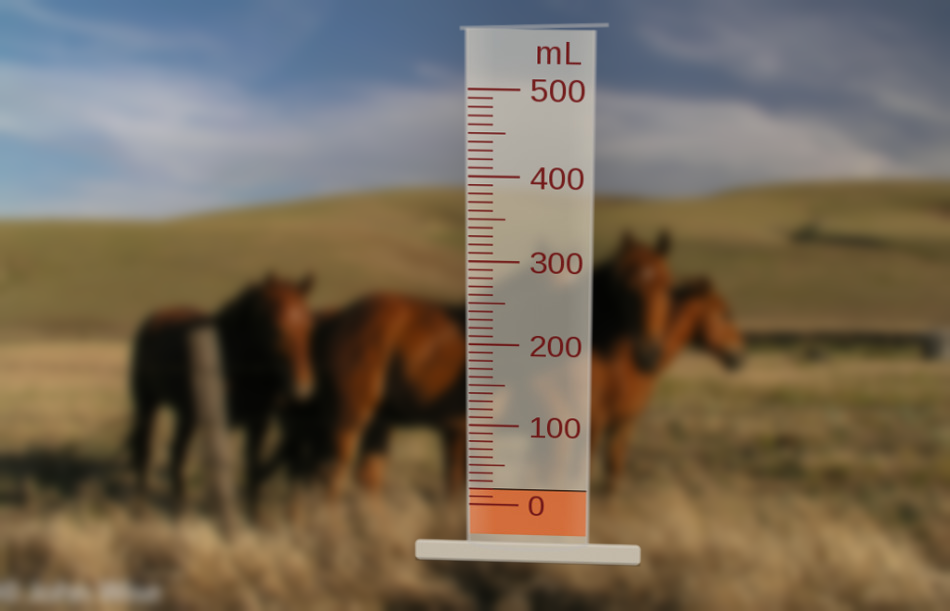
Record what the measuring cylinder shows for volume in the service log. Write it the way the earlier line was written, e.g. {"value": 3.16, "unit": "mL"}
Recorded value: {"value": 20, "unit": "mL"}
